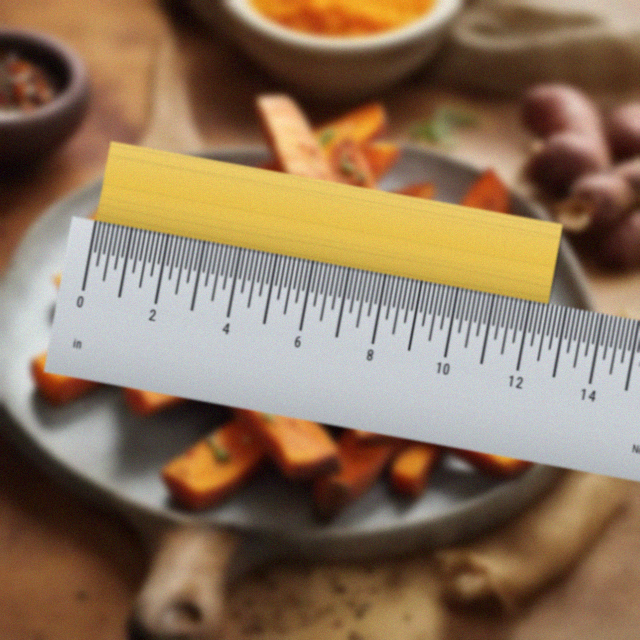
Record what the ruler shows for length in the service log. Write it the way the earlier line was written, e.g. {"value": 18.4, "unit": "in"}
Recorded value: {"value": 12.5, "unit": "in"}
